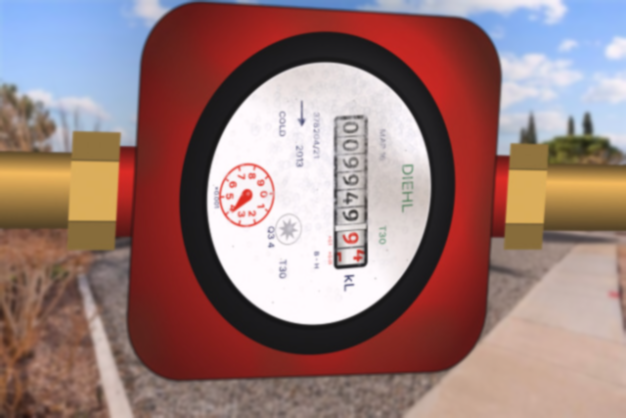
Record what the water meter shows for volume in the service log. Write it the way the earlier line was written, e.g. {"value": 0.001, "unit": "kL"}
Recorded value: {"value": 9949.943, "unit": "kL"}
